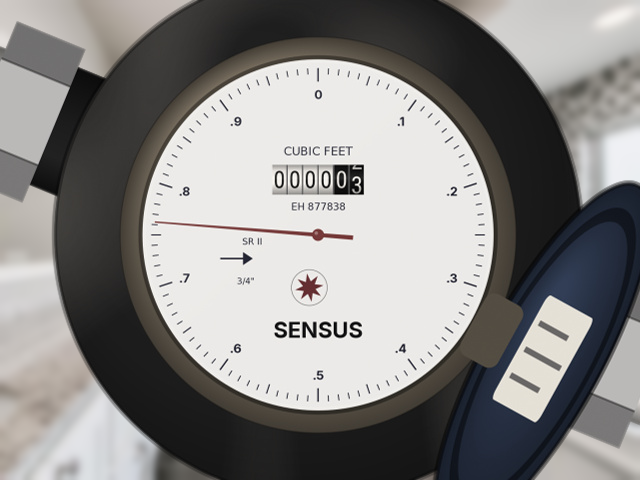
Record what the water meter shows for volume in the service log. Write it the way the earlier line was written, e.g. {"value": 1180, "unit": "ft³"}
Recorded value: {"value": 2.76, "unit": "ft³"}
